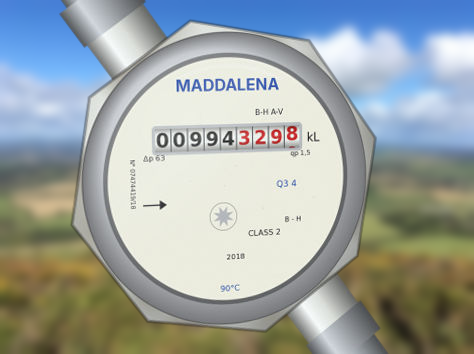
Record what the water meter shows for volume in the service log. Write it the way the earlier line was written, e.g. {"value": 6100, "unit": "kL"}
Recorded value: {"value": 994.3298, "unit": "kL"}
